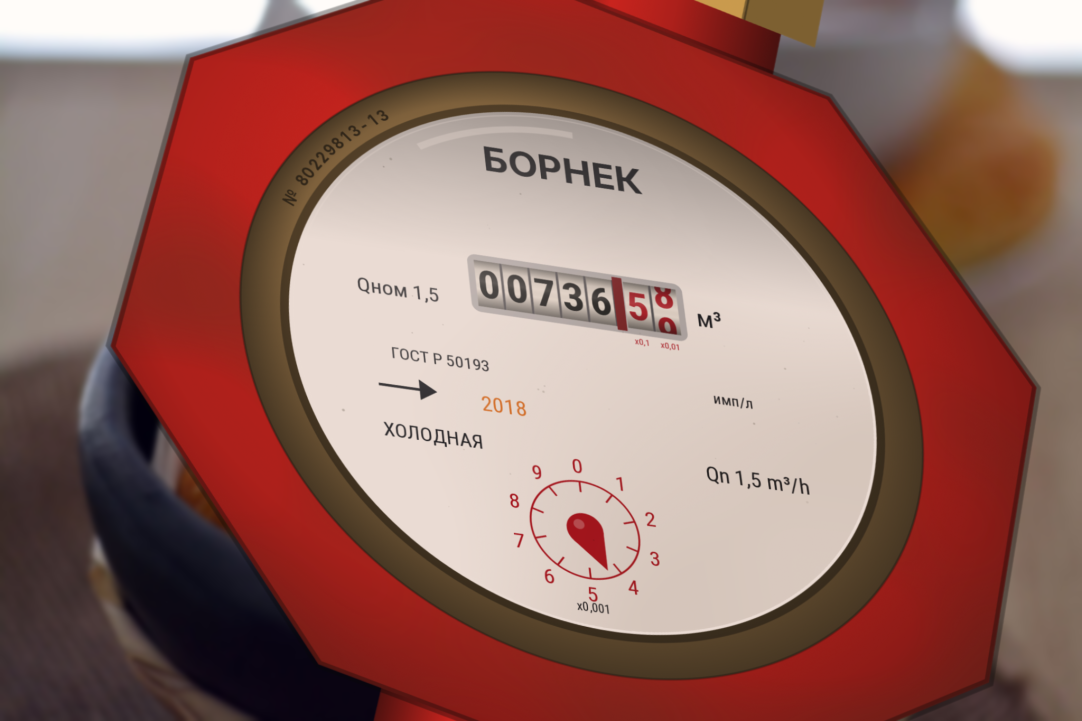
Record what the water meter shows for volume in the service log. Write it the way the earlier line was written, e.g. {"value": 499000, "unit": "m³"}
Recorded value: {"value": 736.584, "unit": "m³"}
